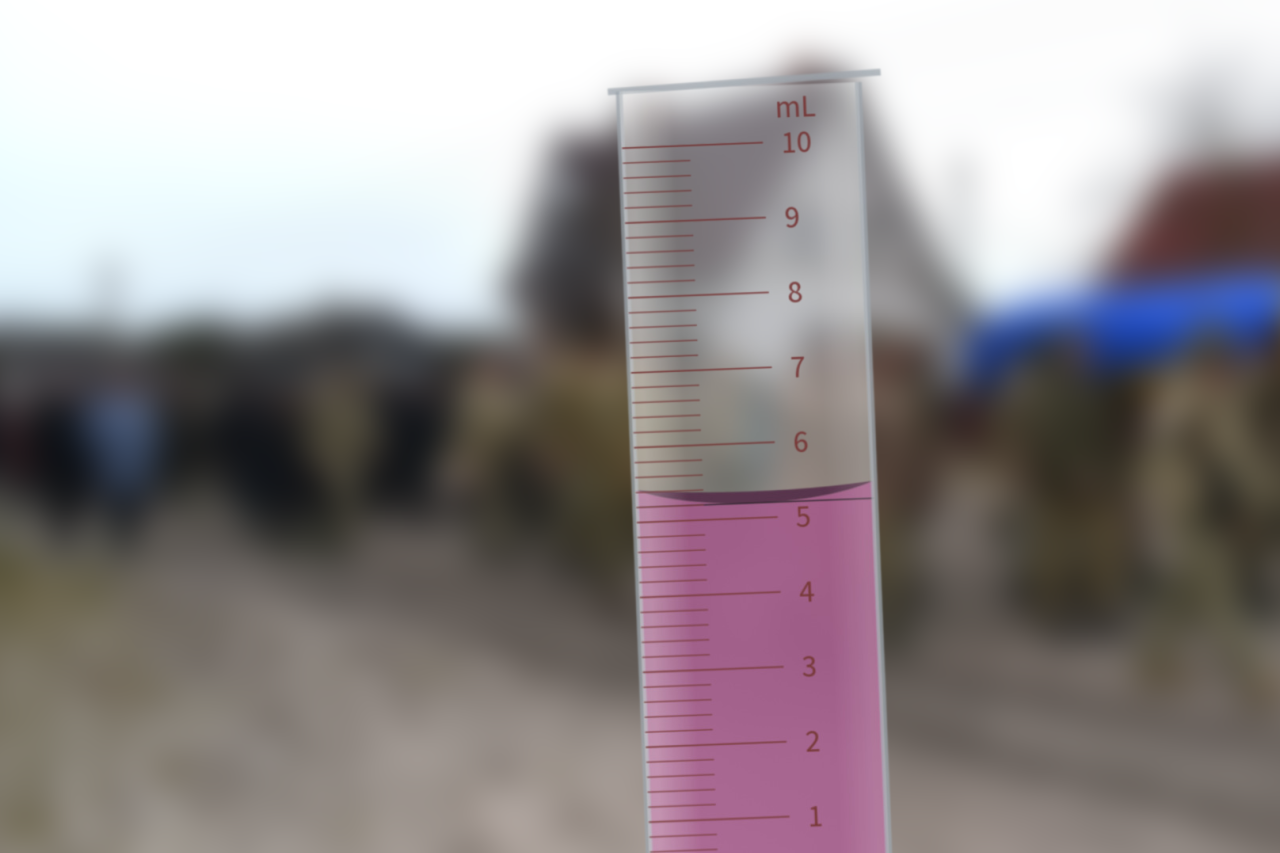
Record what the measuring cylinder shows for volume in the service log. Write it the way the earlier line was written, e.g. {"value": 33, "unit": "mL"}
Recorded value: {"value": 5.2, "unit": "mL"}
